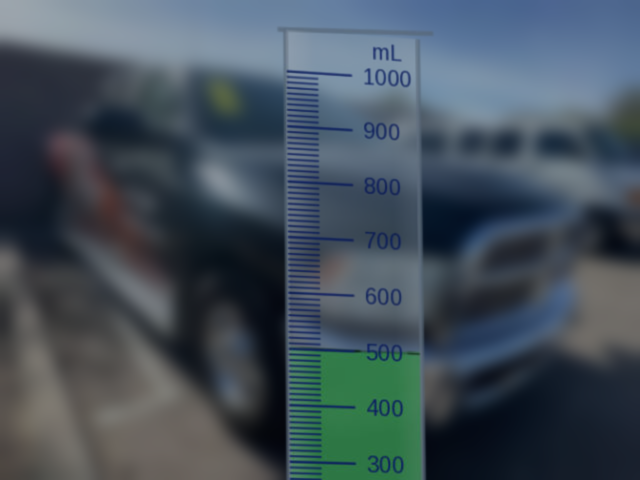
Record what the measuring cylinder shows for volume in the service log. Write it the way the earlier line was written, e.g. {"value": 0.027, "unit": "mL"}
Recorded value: {"value": 500, "unit": "mL"}
